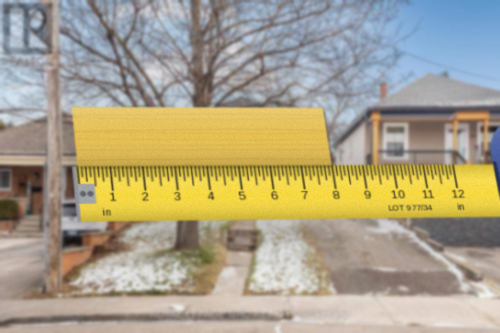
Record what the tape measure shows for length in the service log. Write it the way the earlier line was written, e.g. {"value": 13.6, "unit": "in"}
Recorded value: {"value": 8, "unit": "in"}
